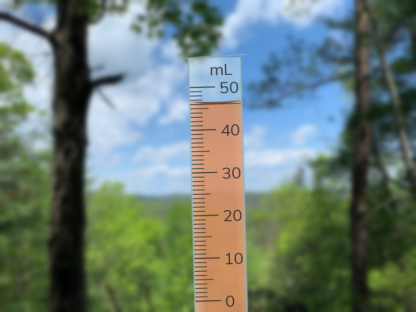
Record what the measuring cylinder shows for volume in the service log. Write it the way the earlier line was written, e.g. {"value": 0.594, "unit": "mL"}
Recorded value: {"value": 46, "unit": "mL"}
